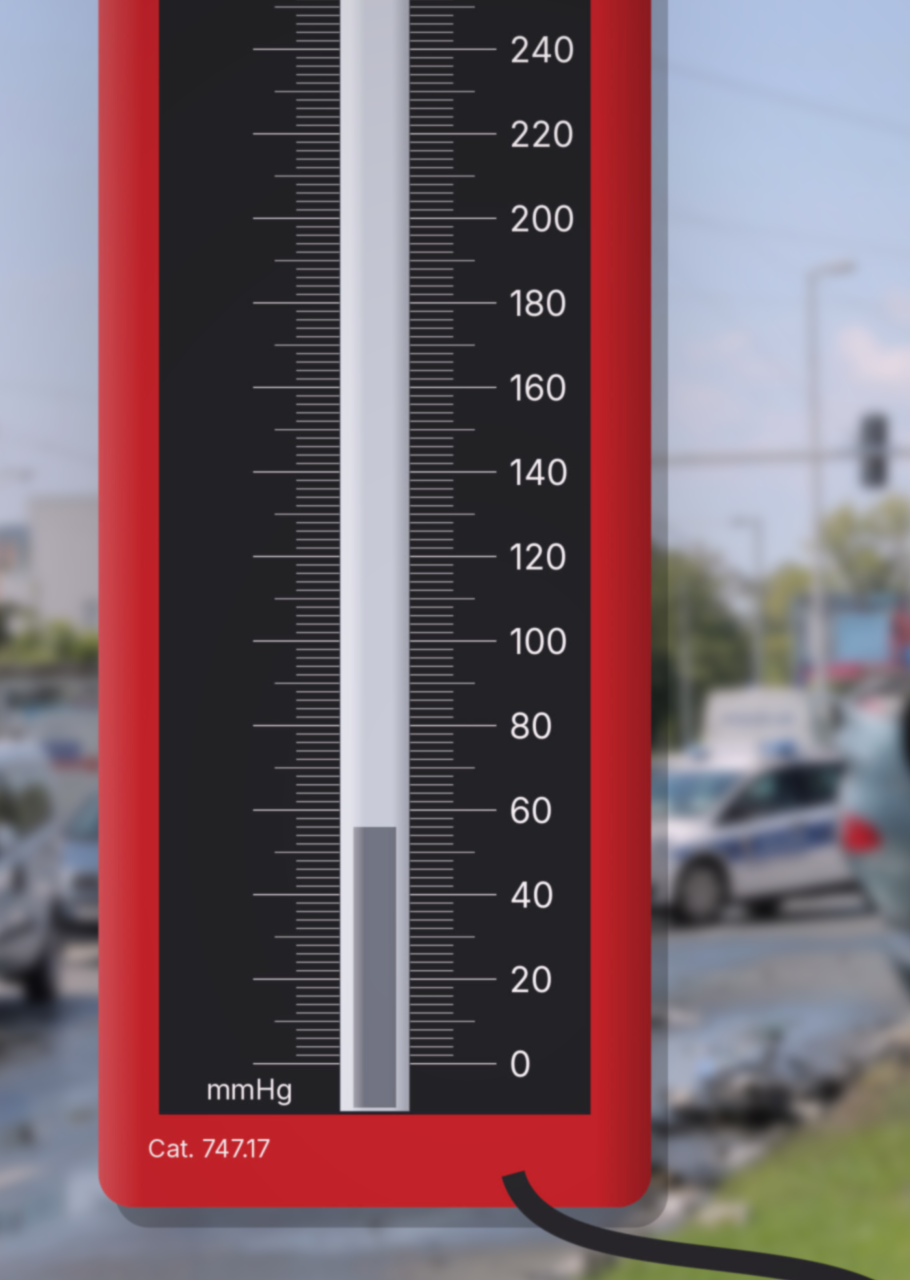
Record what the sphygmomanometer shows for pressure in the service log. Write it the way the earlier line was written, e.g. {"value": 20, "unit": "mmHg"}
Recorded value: {"value": 56, "unit": "mmHg"}
